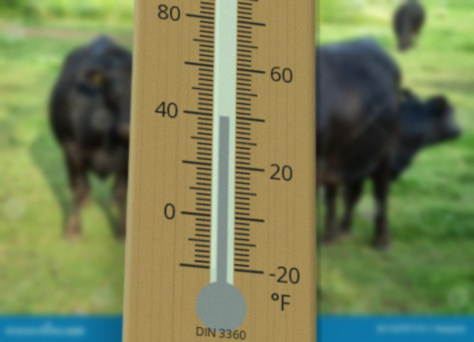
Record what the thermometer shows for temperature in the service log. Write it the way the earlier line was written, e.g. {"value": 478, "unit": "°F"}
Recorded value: {"value": 40, "unit": "°F"}
